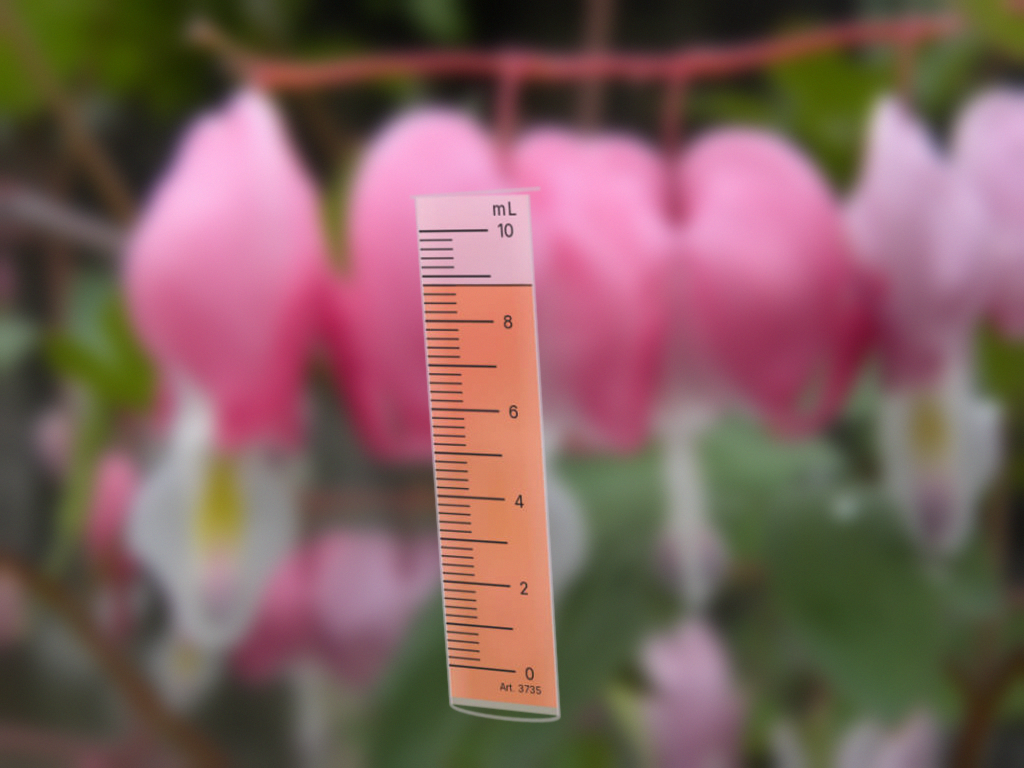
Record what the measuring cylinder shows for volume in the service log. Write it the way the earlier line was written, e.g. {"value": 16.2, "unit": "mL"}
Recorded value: {"value": 8.8, "unit": "mL"}
